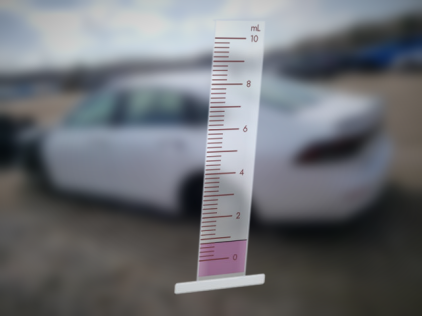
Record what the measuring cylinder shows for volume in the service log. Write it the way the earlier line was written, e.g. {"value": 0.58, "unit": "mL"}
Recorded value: {"value": 0.8, "unit": "mL"}
